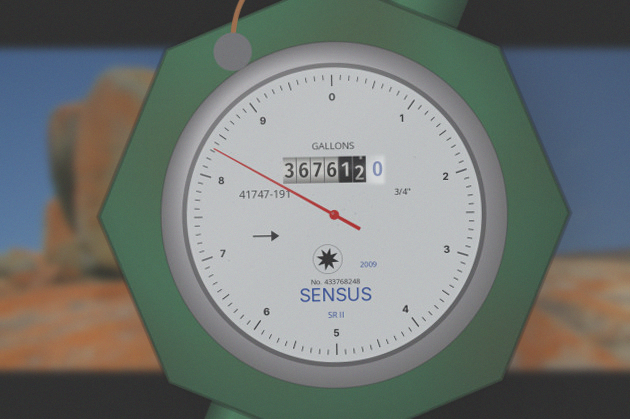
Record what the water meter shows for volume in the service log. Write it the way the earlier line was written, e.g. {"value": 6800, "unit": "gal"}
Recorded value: {"value": 3676118.3, "unit": "gal"}
